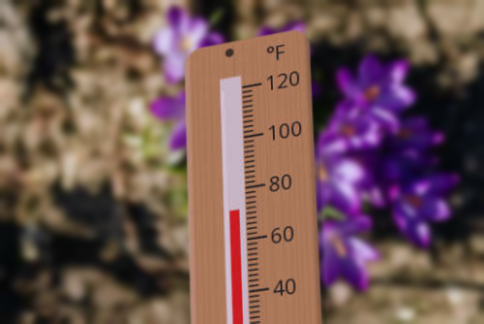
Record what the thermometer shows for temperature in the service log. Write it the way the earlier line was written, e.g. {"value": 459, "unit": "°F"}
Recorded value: {"value": 72, "unit": "°F"}
